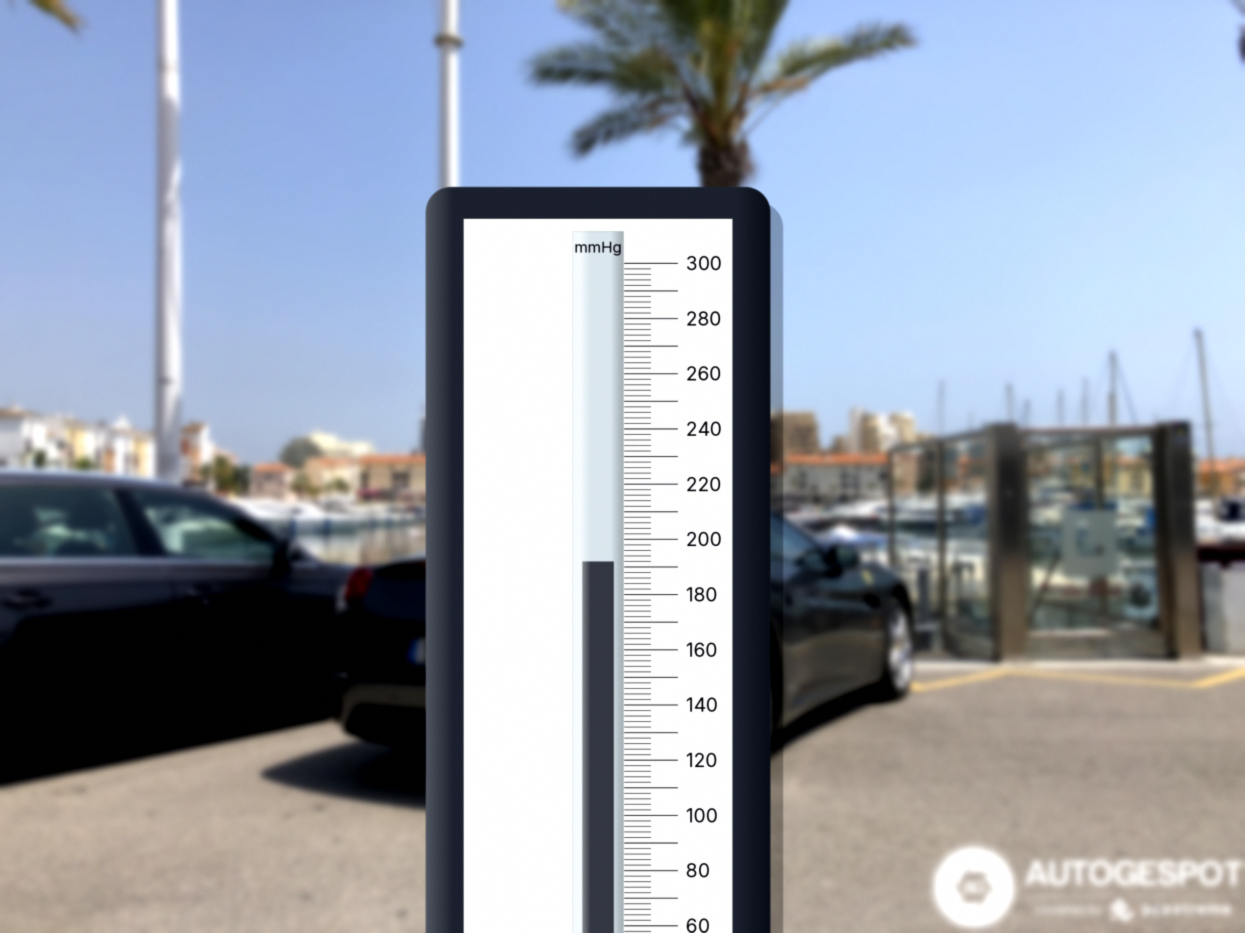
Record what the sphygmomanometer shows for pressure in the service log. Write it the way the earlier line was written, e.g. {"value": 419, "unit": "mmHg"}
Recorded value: {"value": 192, "unit": "mmHg"}
